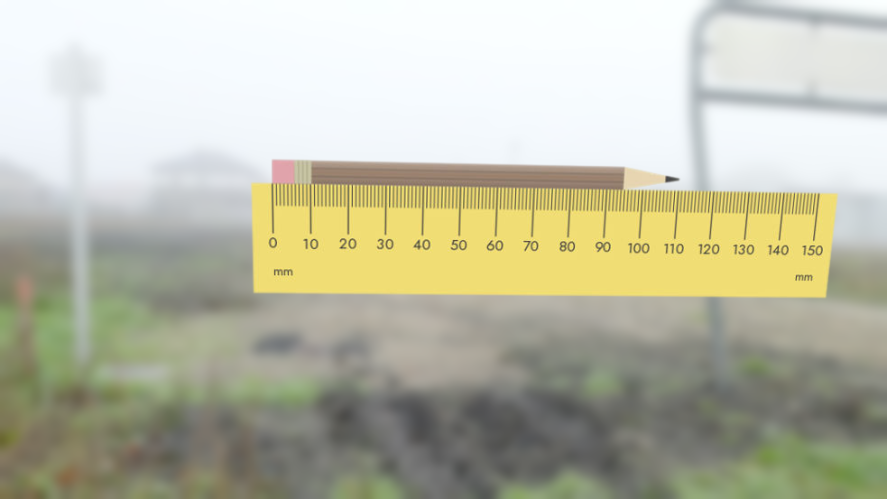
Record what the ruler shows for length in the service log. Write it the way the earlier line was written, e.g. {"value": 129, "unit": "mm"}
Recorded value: {"value": 110, "unit": "mm"}
